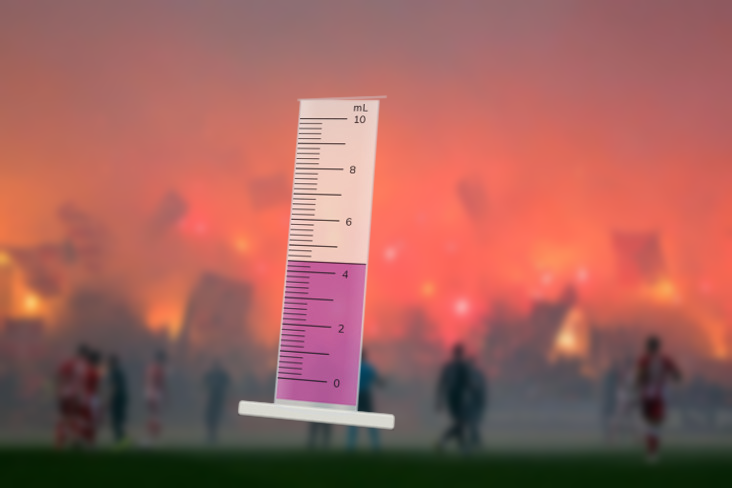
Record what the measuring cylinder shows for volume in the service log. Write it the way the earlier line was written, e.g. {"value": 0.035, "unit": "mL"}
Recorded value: {"value": 4.4, "unit": "mL"}
